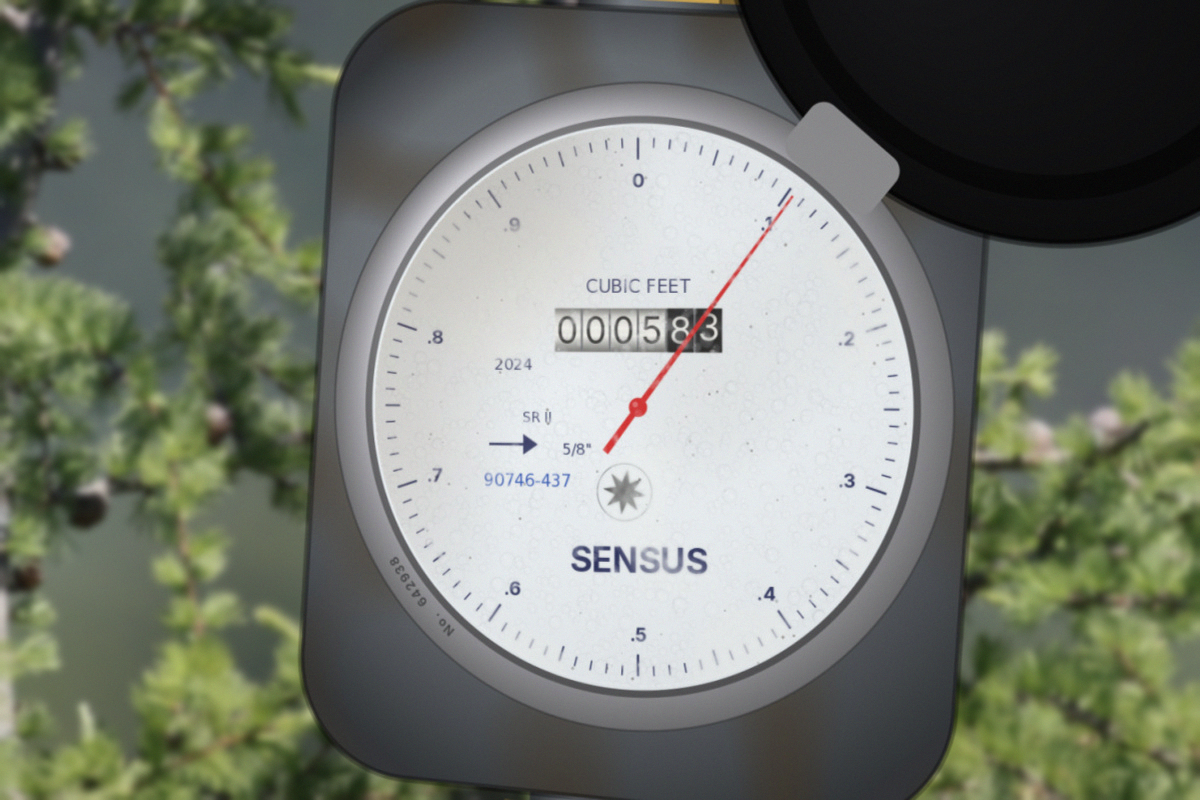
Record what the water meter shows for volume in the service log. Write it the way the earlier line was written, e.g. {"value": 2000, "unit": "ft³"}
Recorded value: {"value": 583.10, "unit": "ft³"}
